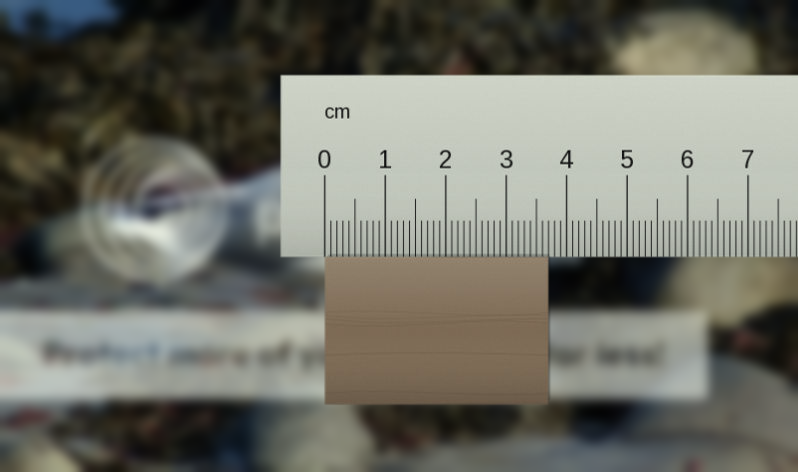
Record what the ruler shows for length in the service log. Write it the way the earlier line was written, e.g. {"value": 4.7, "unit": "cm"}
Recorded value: {"value": 3.7, "unit": "cm"}
